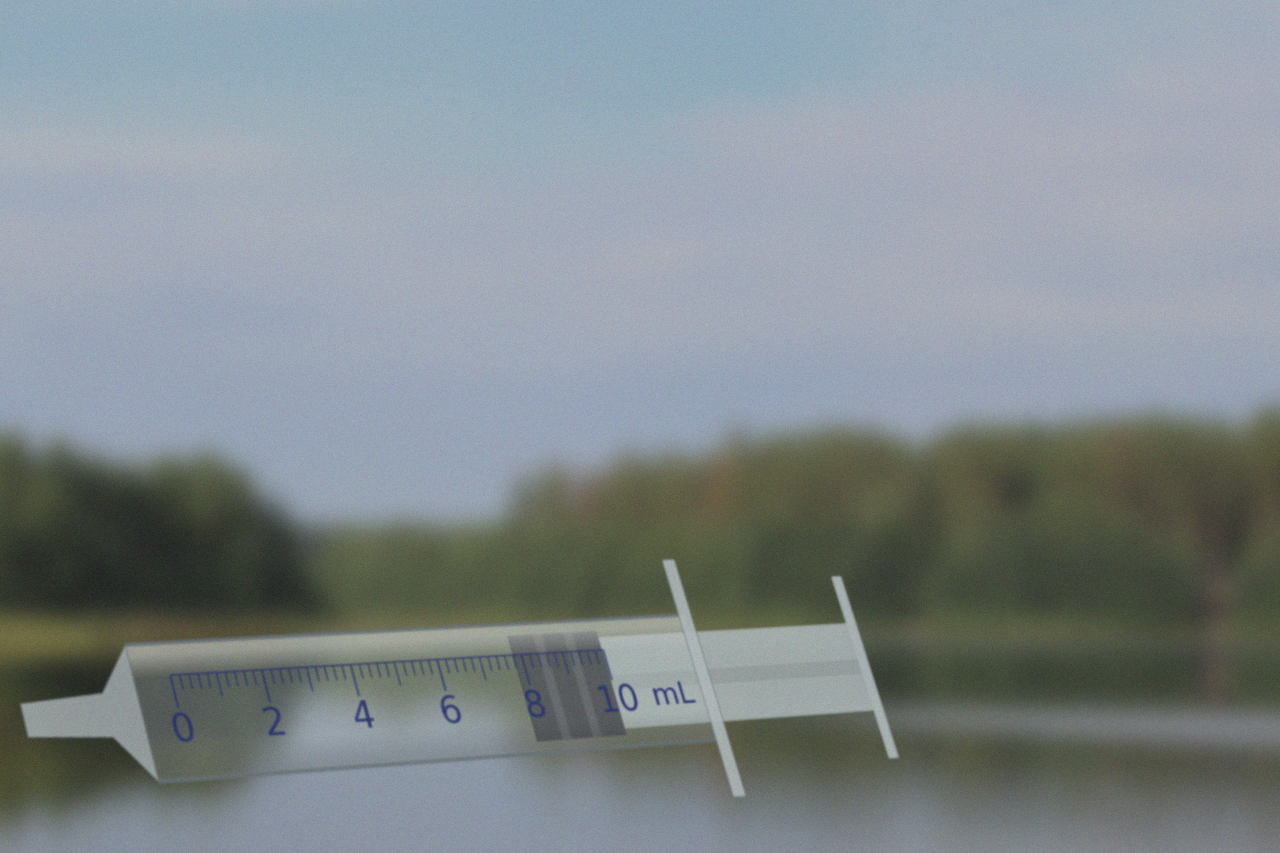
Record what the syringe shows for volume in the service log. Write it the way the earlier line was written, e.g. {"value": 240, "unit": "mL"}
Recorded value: {"value": 7.8, "unit": "mL"}
